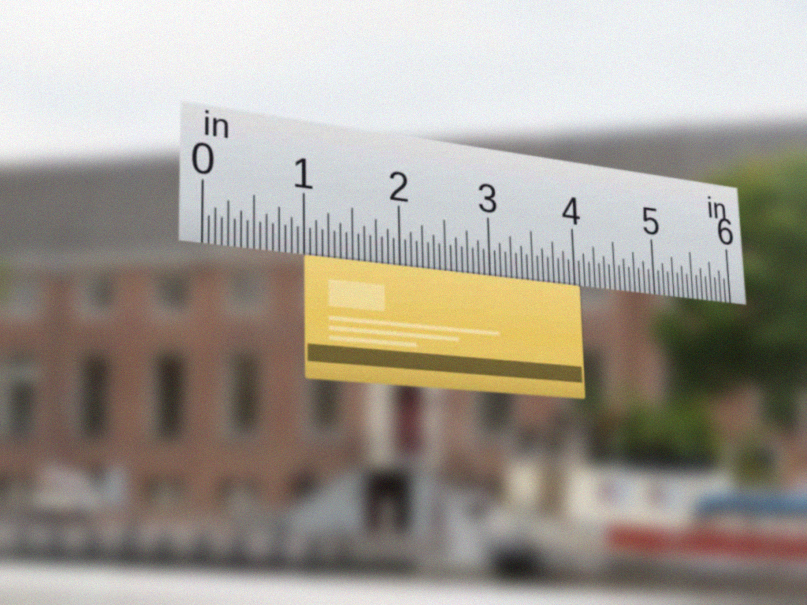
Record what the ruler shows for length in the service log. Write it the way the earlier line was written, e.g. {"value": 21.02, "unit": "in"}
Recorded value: {"value": 3.0625, "unit": "in"}
